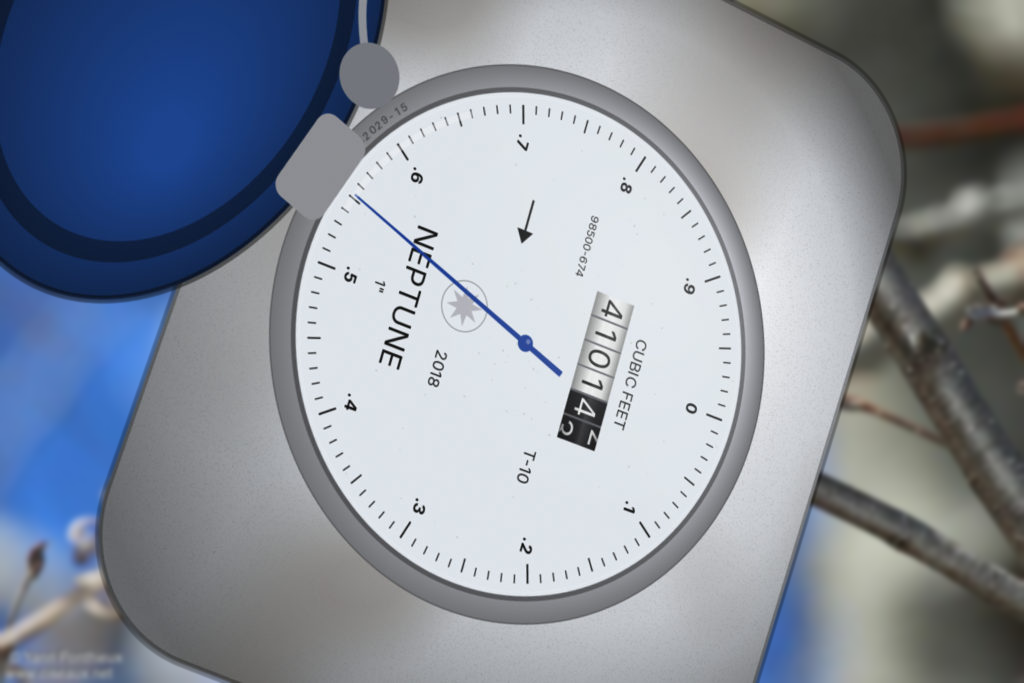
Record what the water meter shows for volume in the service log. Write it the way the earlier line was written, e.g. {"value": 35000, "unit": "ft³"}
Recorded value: {"value": 410142.55, "unit": "ft³"}
